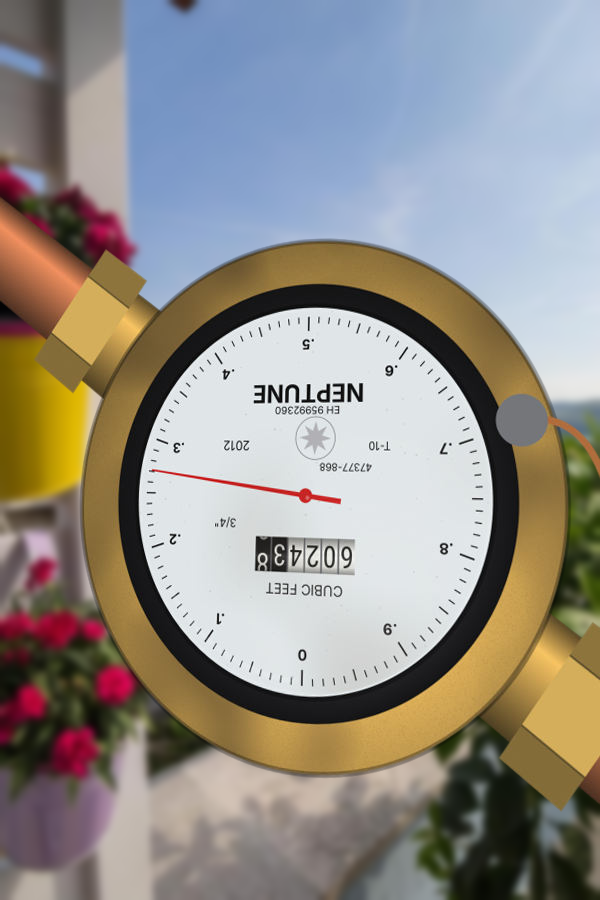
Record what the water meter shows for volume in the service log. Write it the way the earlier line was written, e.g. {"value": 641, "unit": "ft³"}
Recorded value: {"value": 602438.27, "unit": "ft³"}
